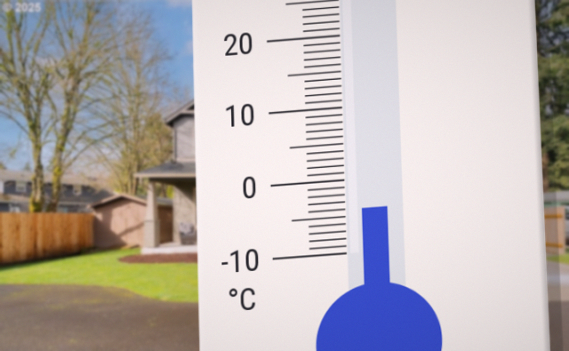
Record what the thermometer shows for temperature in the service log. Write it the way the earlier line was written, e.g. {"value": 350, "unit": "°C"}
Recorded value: {"value": -4, "unit": "°C"}
